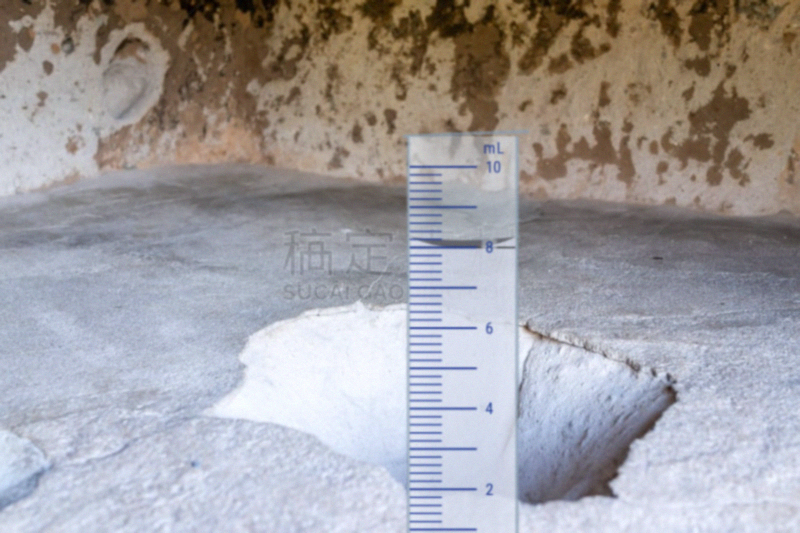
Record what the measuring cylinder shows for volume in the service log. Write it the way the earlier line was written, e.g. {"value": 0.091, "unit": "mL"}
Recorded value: {"value": 8, "unit": "mL"}
